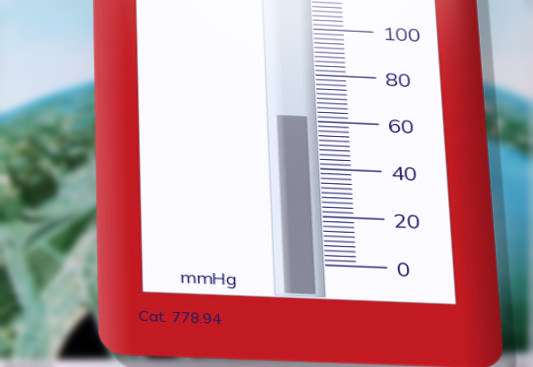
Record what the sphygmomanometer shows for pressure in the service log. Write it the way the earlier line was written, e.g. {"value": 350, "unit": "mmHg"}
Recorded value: {"value": 62, "unit": "mmHg"}
